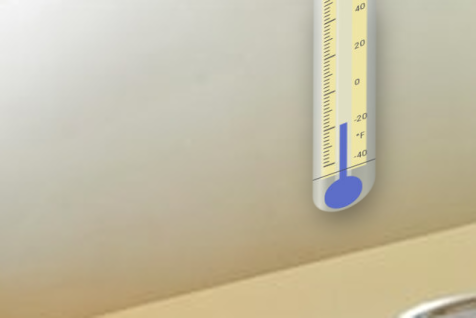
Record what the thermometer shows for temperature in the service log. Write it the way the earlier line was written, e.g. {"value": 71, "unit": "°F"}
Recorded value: {"value": -20, "unit": "°F"}
